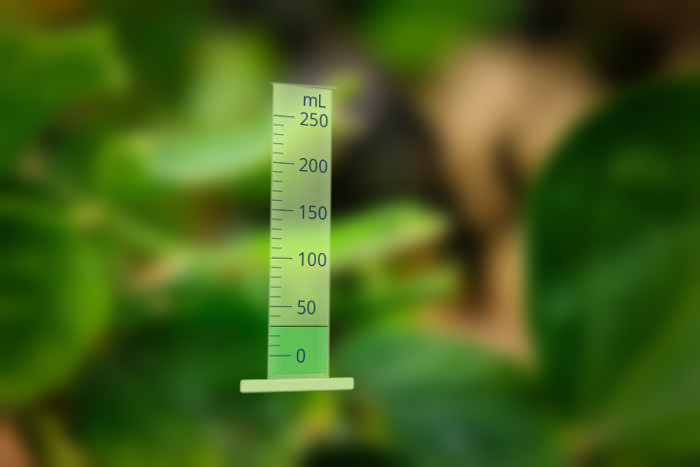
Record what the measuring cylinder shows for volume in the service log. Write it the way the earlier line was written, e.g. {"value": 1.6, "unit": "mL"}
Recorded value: {"value": 30, "unit": "mL"}
